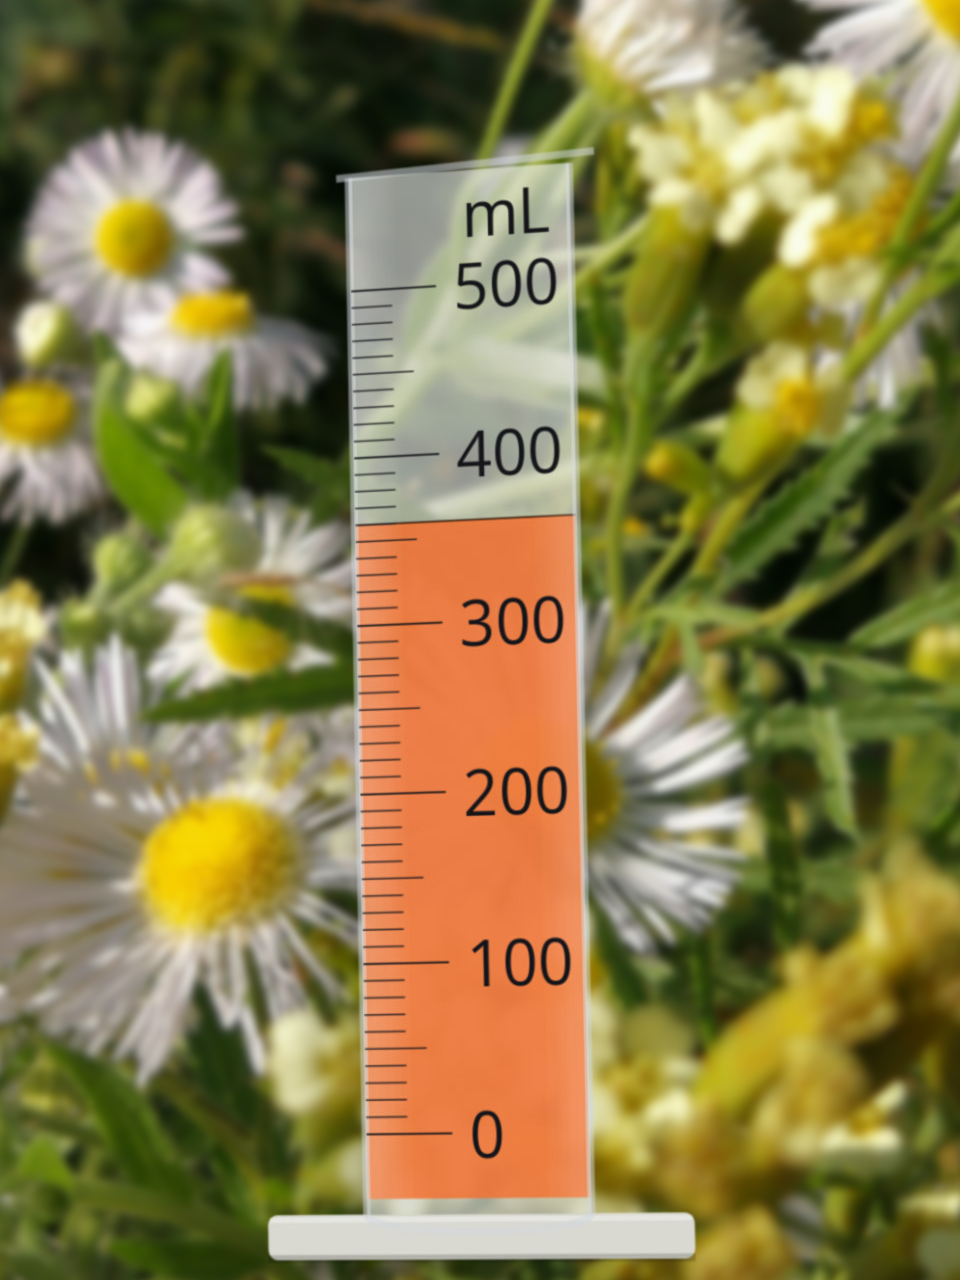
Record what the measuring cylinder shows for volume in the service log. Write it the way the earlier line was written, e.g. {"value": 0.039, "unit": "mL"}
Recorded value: {"value": 360, "unit": "mL"}
